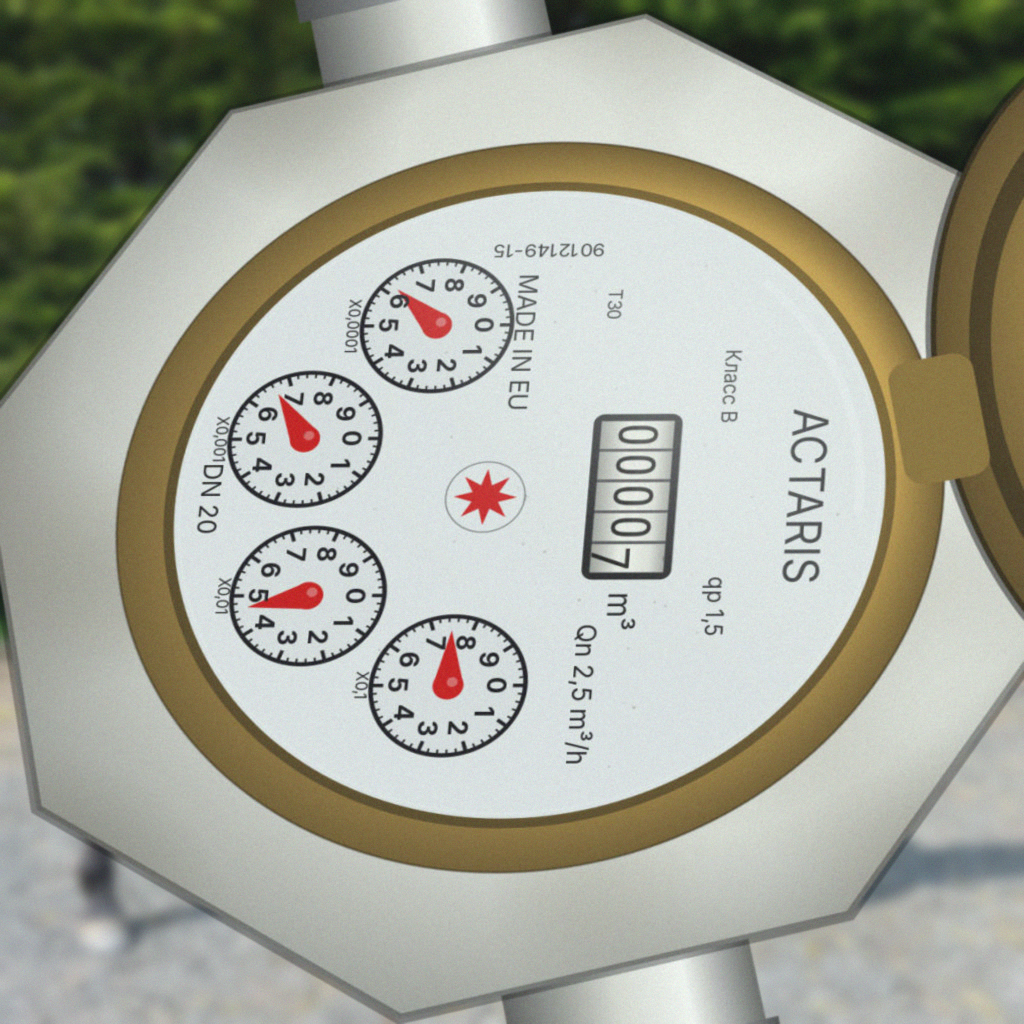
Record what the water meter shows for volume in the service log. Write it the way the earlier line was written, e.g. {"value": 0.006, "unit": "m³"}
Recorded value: {"value": 6.7466, "unit": "m³"}
